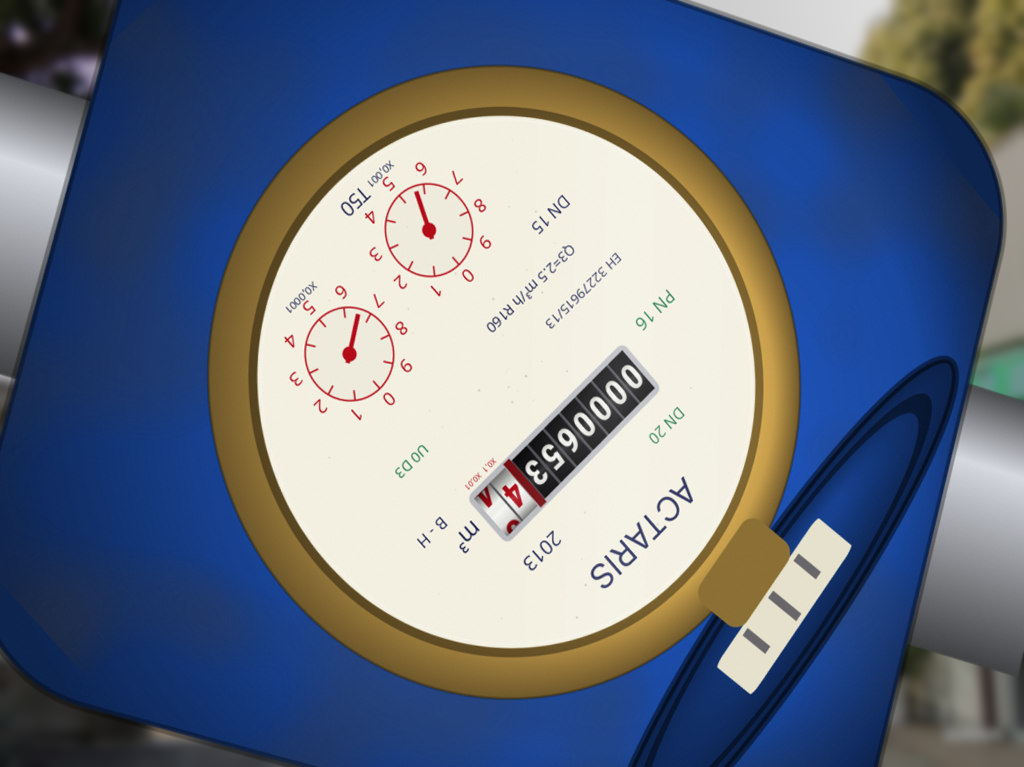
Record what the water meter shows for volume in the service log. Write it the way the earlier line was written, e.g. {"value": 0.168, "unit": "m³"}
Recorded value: {"value": 653.4356, "unit": "m³"}
